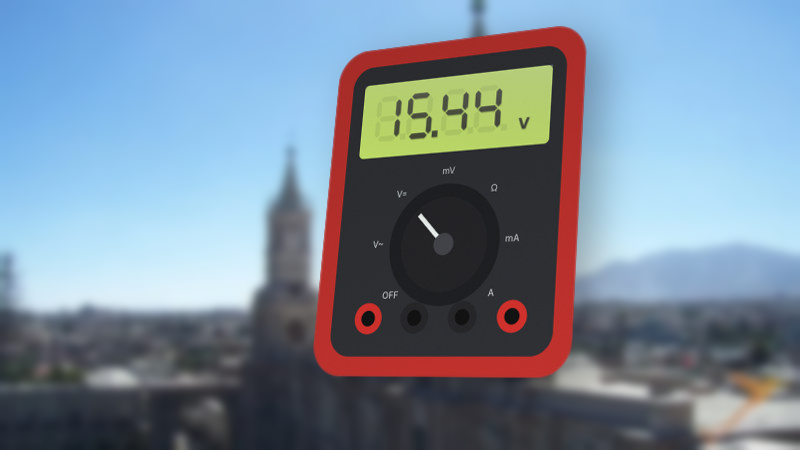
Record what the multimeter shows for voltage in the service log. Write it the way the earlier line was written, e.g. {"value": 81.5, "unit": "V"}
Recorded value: {"value": 15.44, "unit": "V"}
